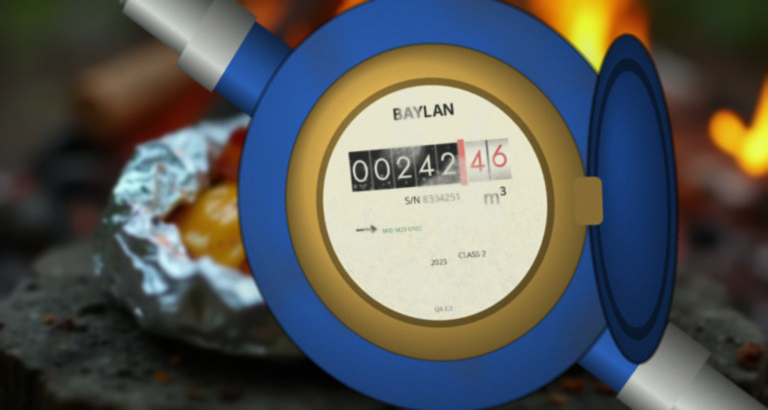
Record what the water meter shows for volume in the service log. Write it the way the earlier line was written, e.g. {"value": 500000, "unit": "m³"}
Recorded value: {"value": 242.46, "unit": "m³"}
